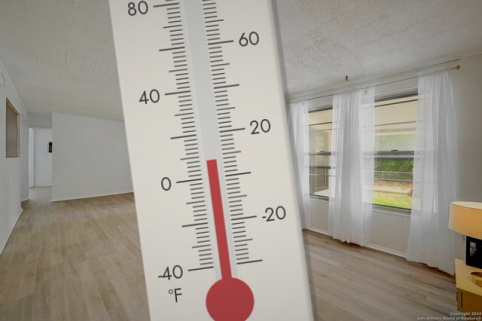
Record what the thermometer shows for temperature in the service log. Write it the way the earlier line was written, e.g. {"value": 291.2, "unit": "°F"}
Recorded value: {"value": 8, "unit": "°F"}
